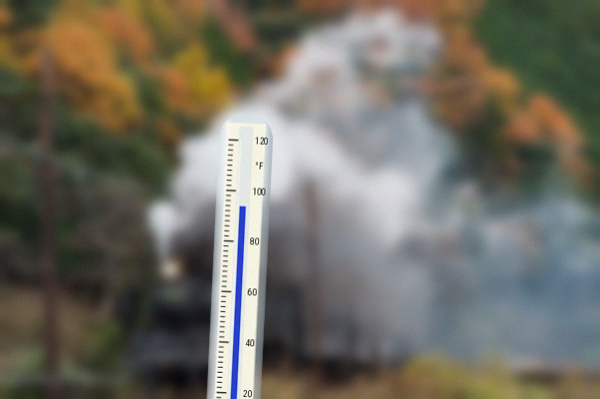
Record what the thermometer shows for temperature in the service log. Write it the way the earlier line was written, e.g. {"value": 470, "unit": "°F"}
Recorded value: {"value": 94, "unit": "°F"}
